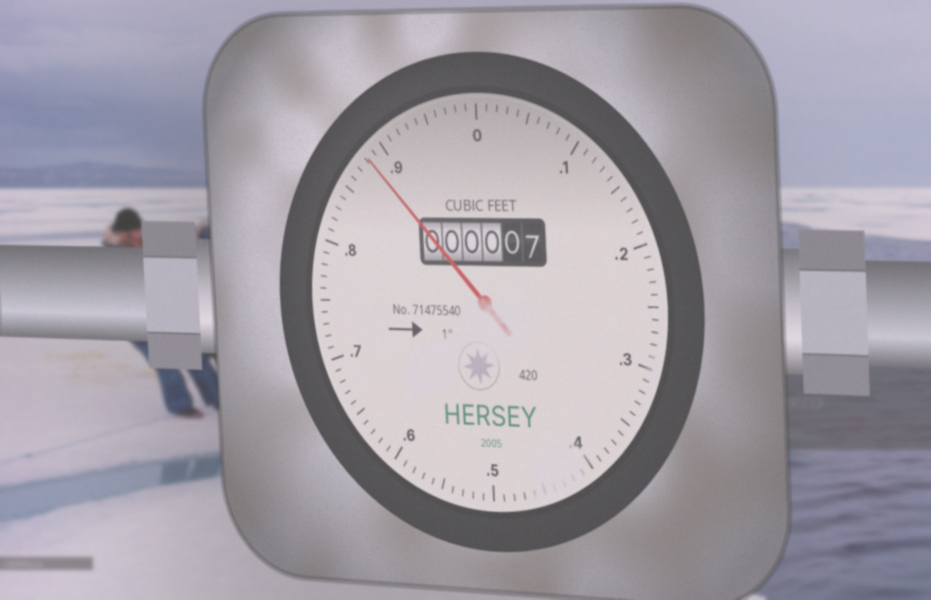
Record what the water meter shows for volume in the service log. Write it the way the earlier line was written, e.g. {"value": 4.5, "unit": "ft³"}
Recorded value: {"value": 6.88, "unit": "ft³"}
